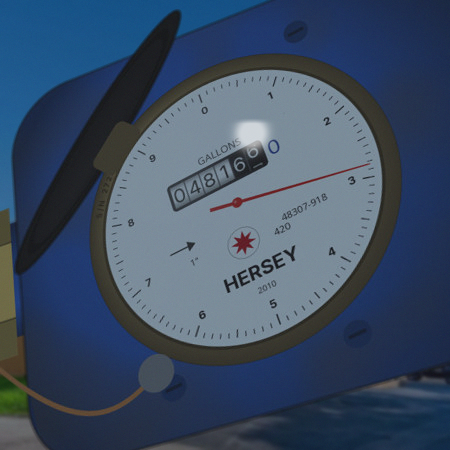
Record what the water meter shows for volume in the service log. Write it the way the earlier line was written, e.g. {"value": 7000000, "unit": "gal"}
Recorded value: {"value": 481662.8, "unit": "gal"}
